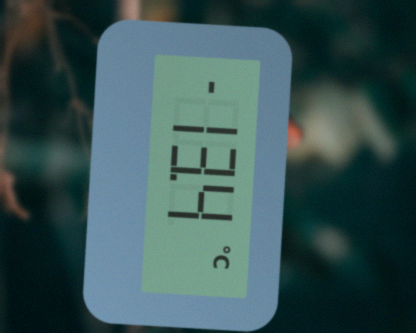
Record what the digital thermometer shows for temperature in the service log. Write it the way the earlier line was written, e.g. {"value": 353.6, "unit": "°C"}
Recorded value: {"value": -13.4, "unit": "°C"}
